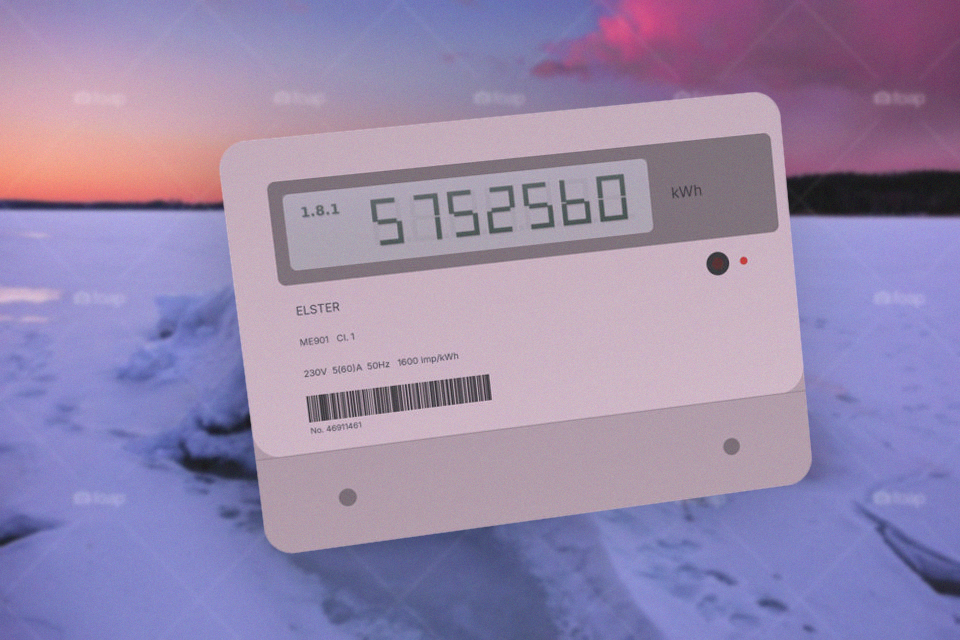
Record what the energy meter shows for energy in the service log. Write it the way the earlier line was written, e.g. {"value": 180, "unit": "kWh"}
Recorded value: {"value": 5752560, "unit": "kWh"}
